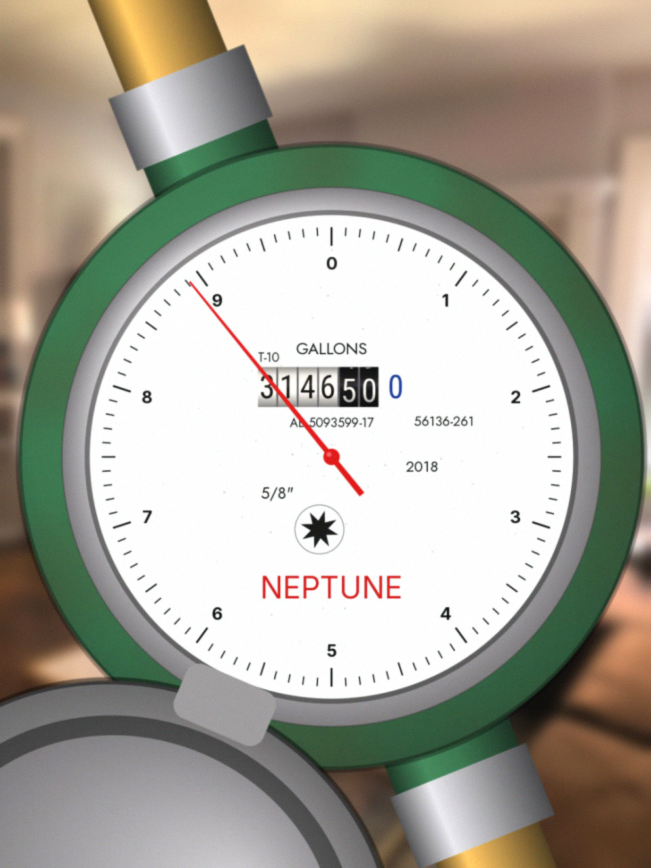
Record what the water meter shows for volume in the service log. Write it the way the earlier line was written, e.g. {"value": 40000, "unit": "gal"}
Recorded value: {"value": 3146498.9, "unit": "gal"}
